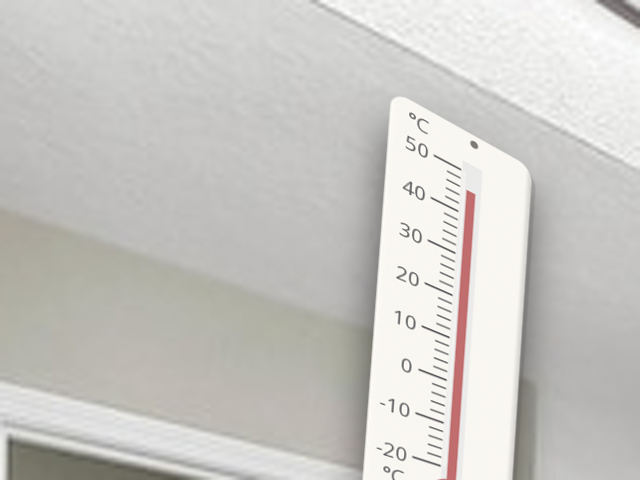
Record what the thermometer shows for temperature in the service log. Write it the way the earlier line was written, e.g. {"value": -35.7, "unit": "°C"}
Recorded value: {"value": 46, "unit": "°C"}
